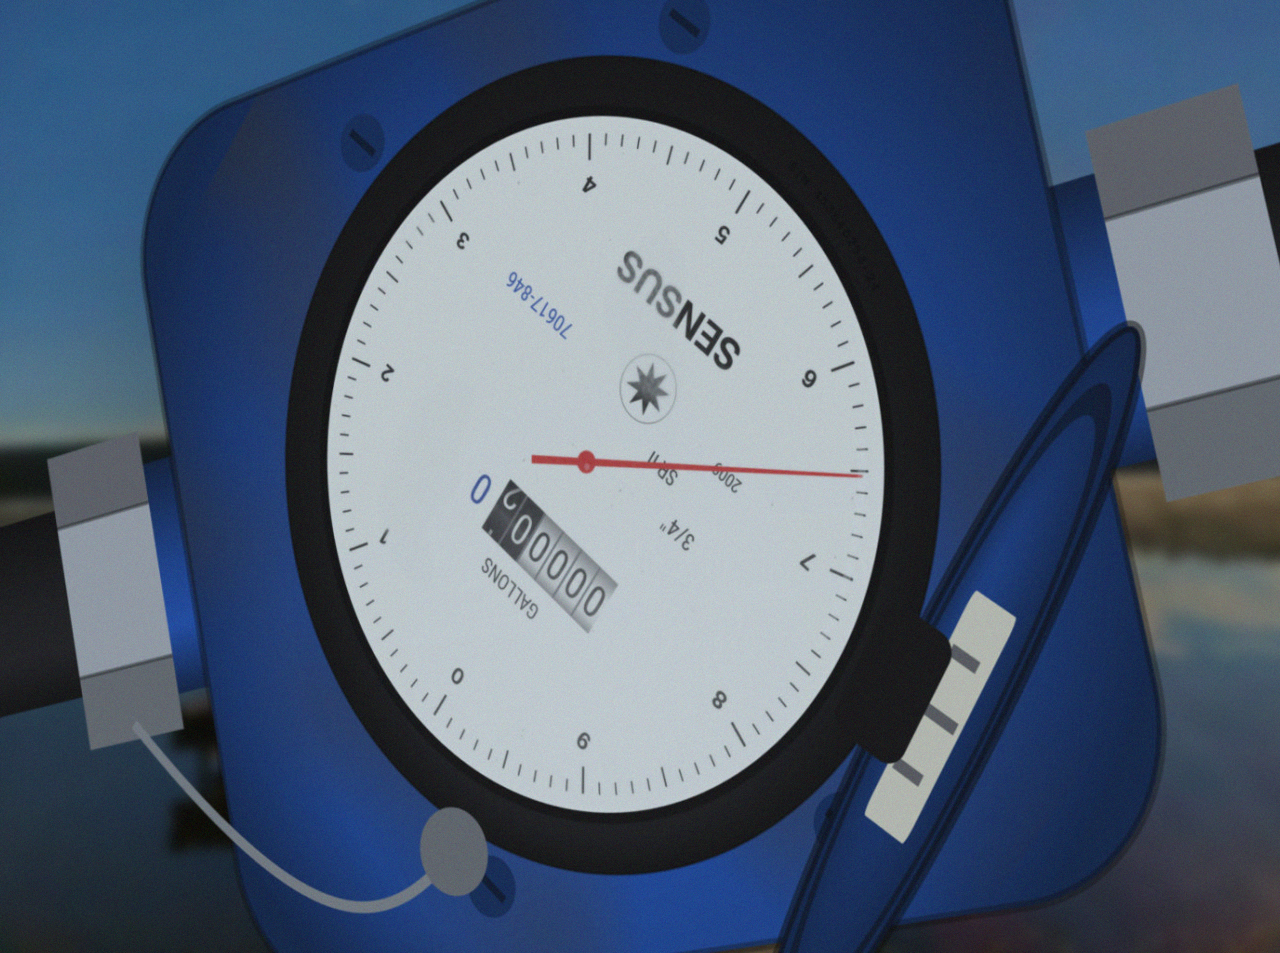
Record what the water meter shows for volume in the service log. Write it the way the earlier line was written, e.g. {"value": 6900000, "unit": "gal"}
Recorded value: {"value": 16.5, "unit": "gal"}
